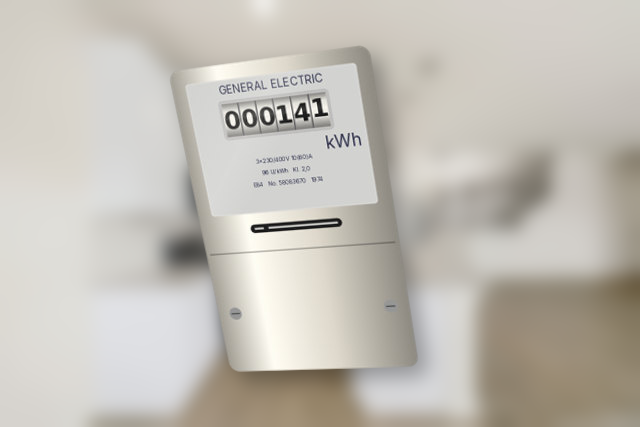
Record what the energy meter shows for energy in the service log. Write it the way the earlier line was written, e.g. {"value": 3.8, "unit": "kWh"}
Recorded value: {"value": 141, "unit": "kWh"}
